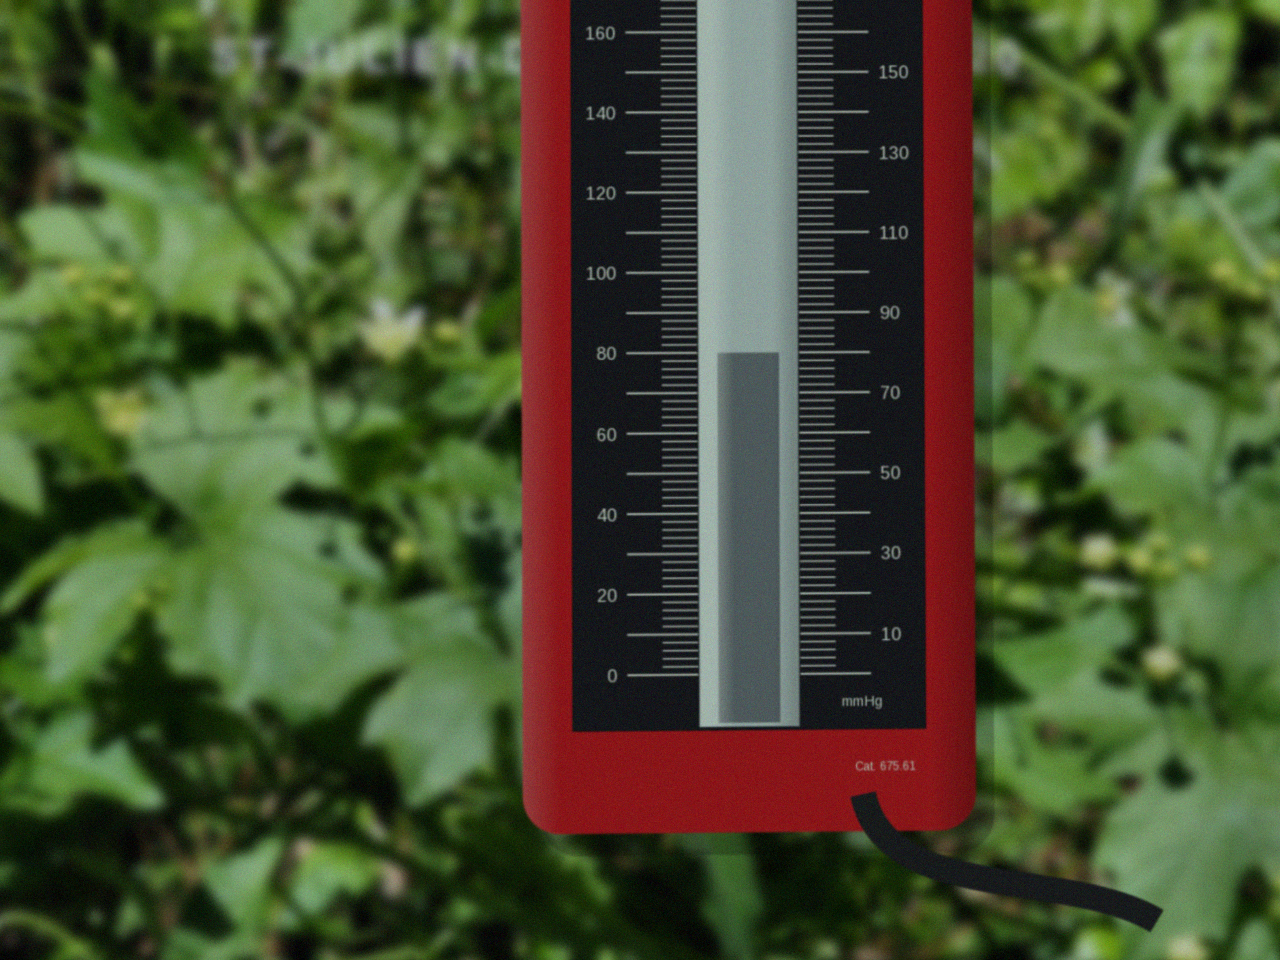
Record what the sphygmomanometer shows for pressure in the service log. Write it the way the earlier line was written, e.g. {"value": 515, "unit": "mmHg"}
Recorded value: {"value": 80, "unit": "mmHg"}
